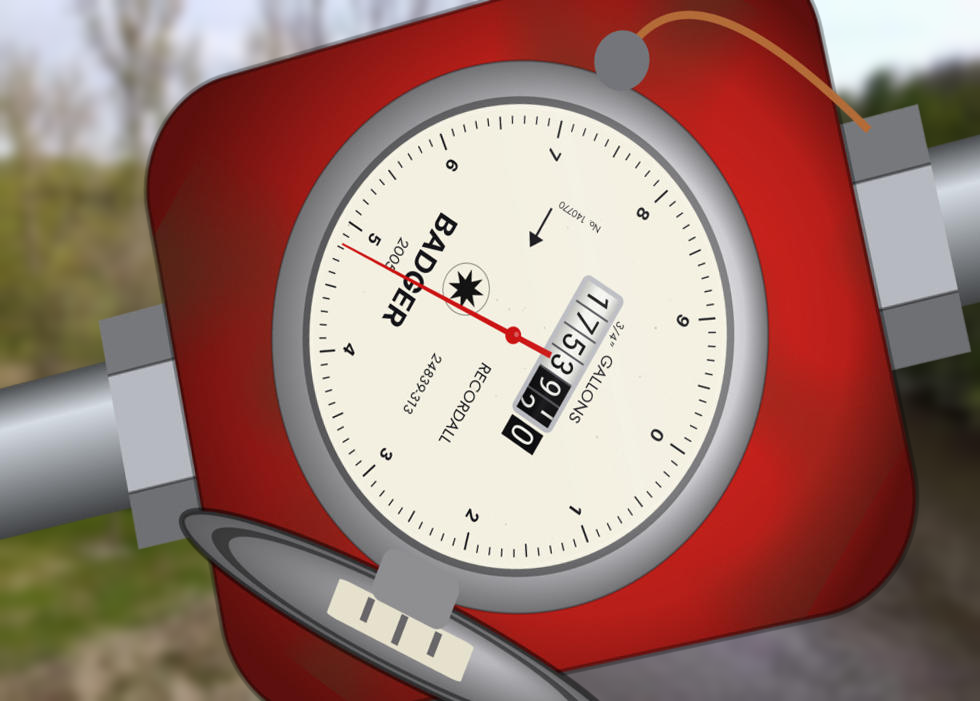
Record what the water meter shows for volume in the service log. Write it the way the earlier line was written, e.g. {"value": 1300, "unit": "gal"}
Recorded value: {"value": 1753914.8, "unit": "gal"}
